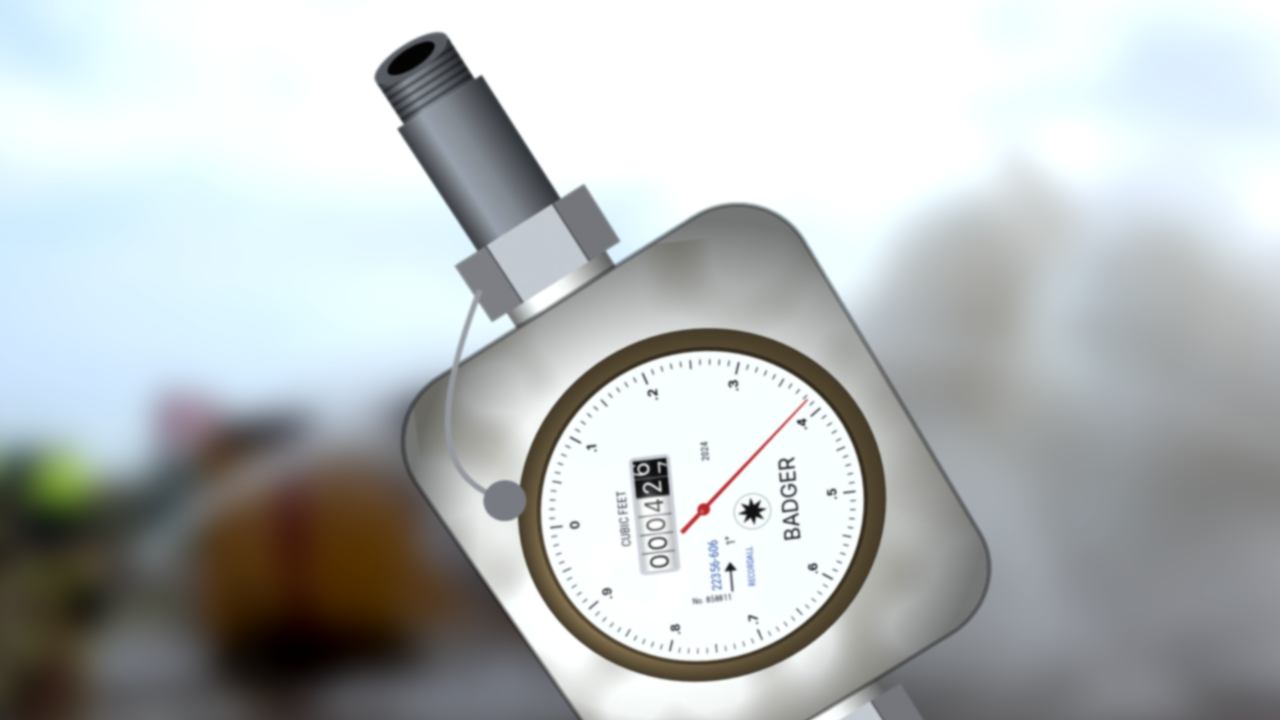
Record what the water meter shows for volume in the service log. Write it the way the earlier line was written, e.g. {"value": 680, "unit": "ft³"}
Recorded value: {"value": 426.38, "unit": "ft³"}
